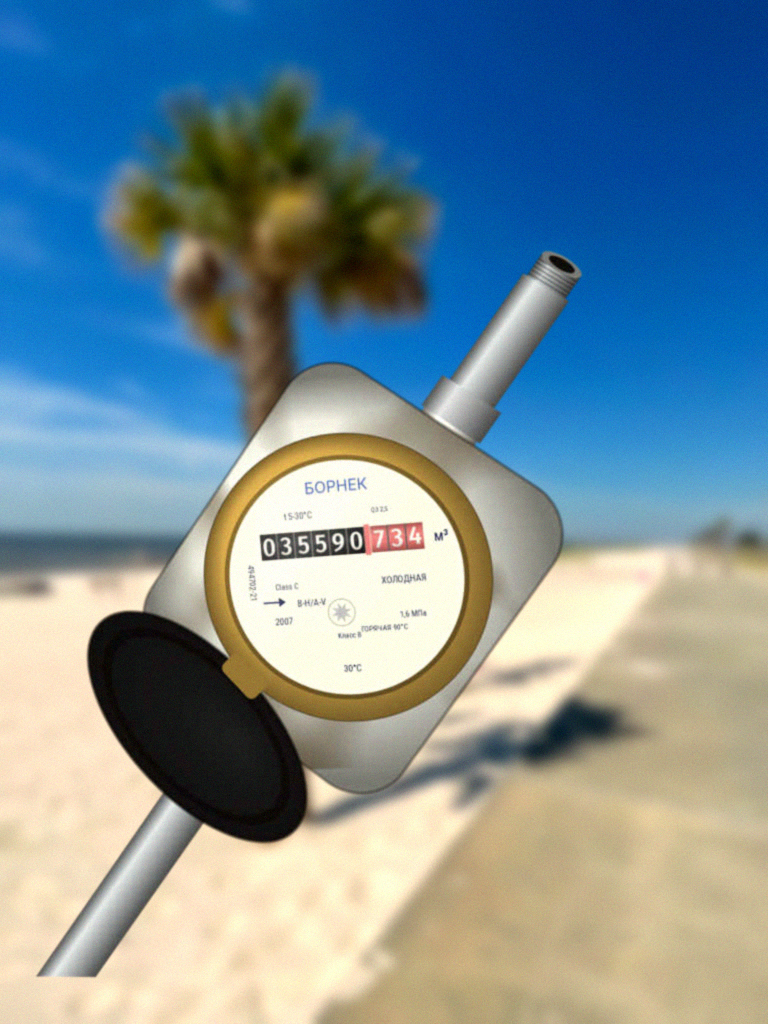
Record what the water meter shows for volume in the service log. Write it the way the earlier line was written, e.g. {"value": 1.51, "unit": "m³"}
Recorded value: {"value": 35590.734, "unit": "m³"}
